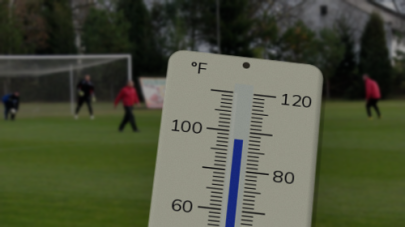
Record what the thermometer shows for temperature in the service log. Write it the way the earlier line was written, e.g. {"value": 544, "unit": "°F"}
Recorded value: {"value": 96, "unit": "°F"}
